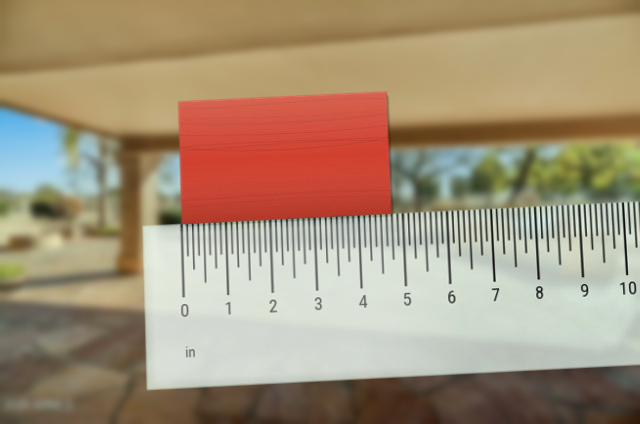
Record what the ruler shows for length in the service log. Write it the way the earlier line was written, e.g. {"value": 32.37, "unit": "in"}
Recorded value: {"value": 4.75, "unit": "in"}
